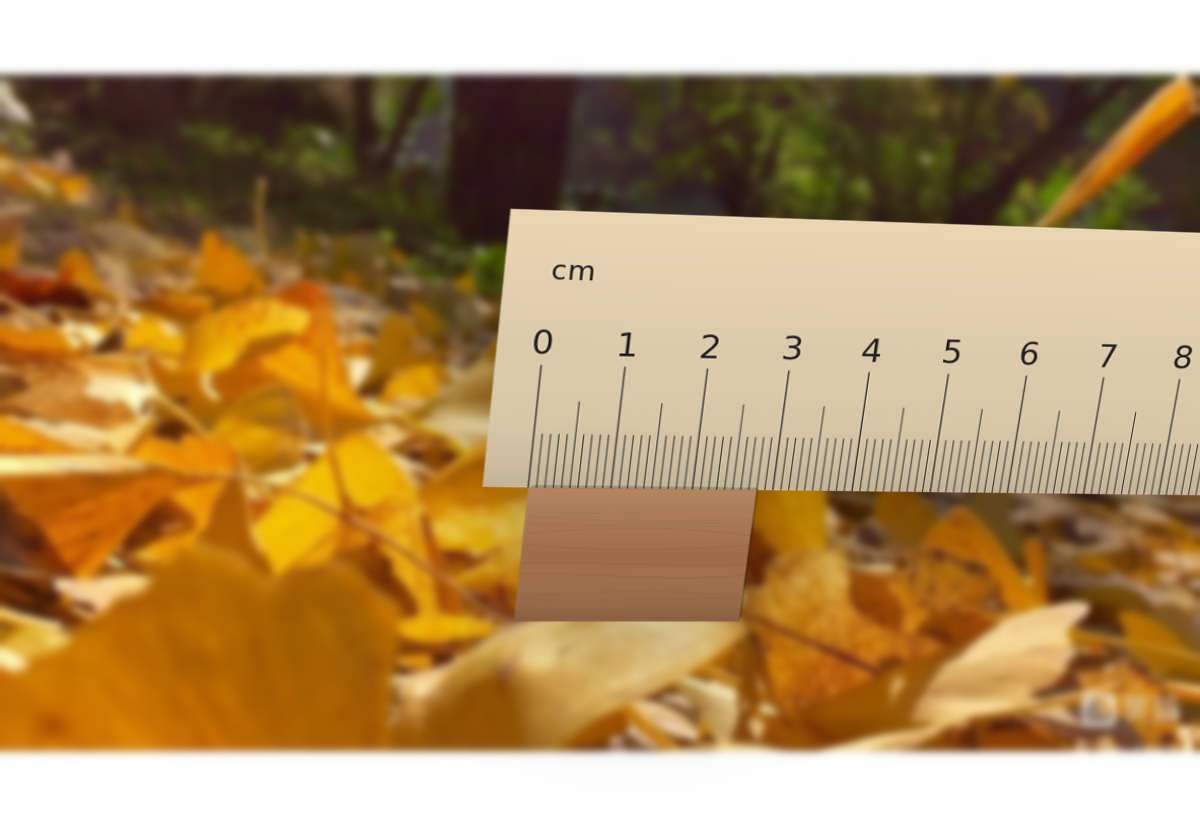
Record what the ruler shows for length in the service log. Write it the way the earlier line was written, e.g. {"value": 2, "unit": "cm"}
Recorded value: {"value": 2.8, "unit": "cm"}
